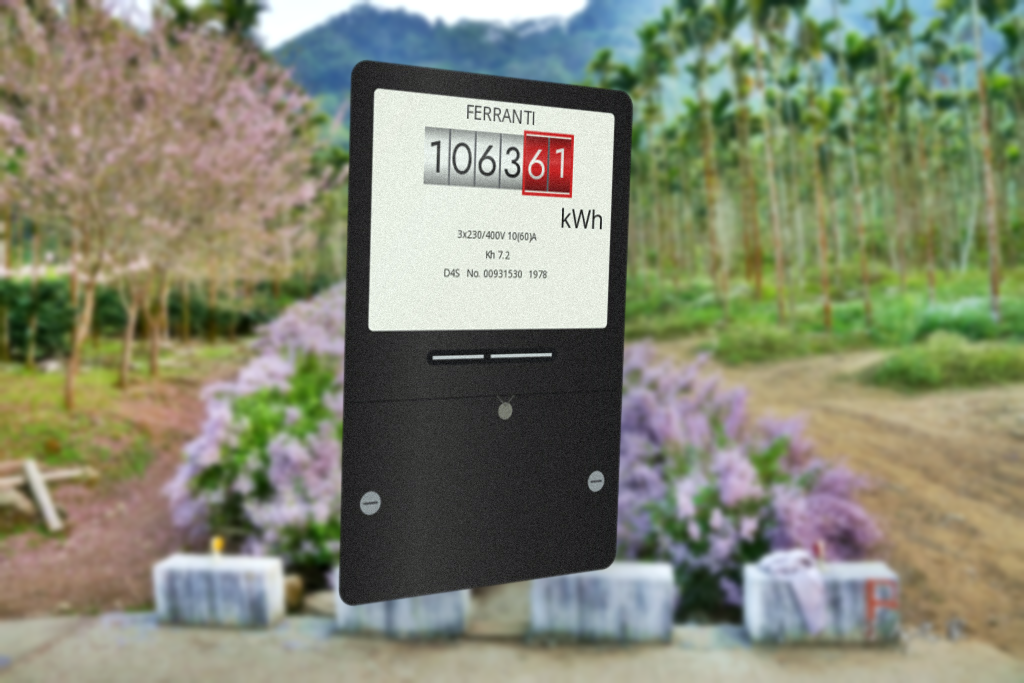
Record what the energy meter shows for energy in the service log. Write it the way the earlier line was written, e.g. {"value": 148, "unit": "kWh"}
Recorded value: {"value": 1063.61, "unit": "kWh"}
